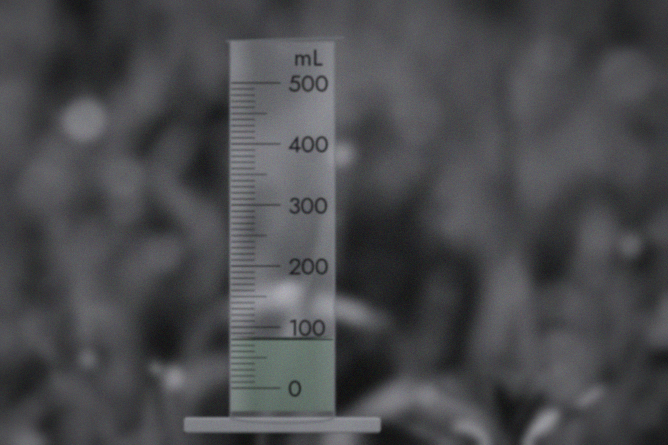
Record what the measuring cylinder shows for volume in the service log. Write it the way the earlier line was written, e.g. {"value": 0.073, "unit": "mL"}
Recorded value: {"value": 80, "unit": "mL"}
